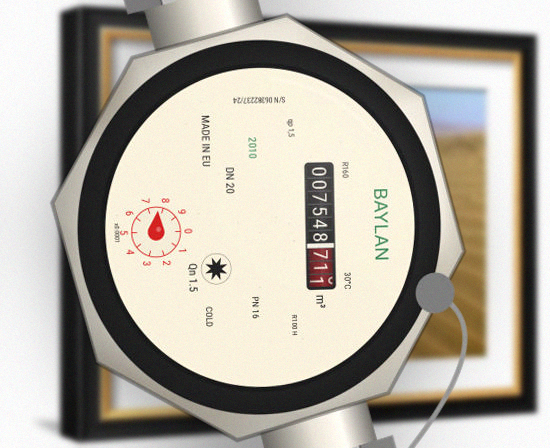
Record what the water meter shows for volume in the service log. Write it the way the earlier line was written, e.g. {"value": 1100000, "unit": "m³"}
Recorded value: {"value": 7548.7107, "unit": "m³"}
